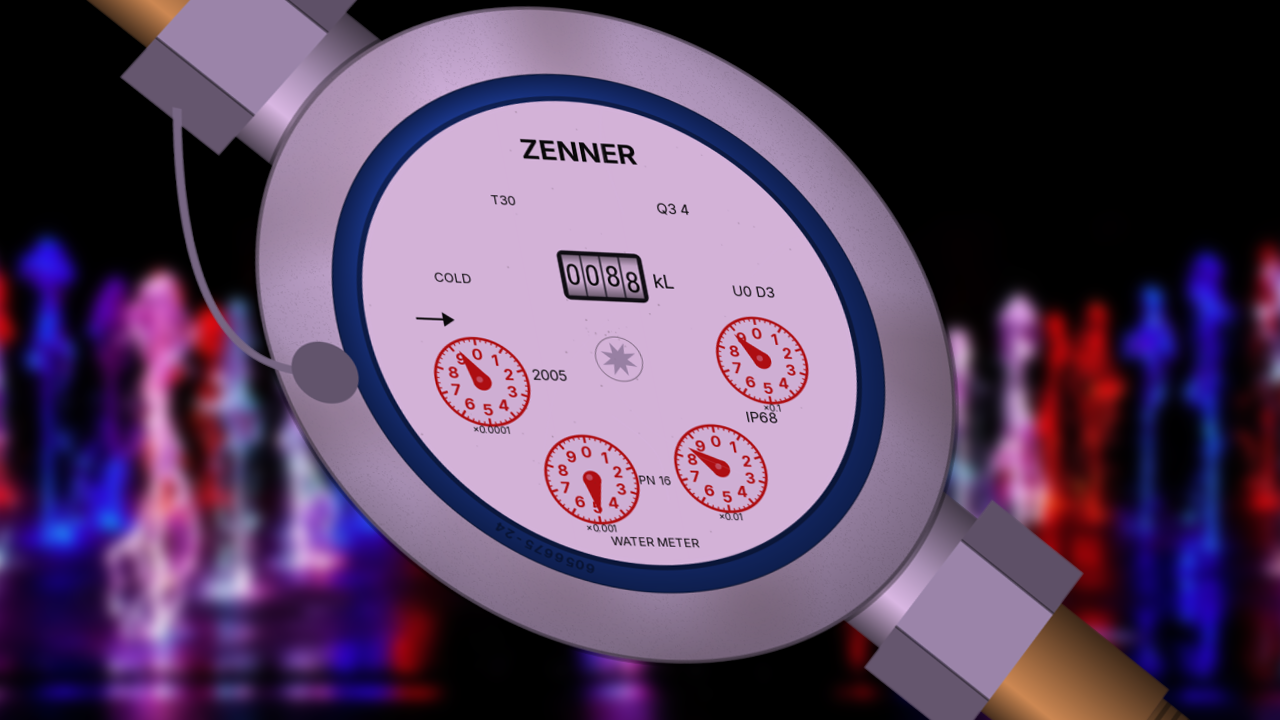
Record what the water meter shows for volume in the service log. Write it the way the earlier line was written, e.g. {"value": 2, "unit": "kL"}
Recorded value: {"value": 87.8849, "unit": "kL"}
